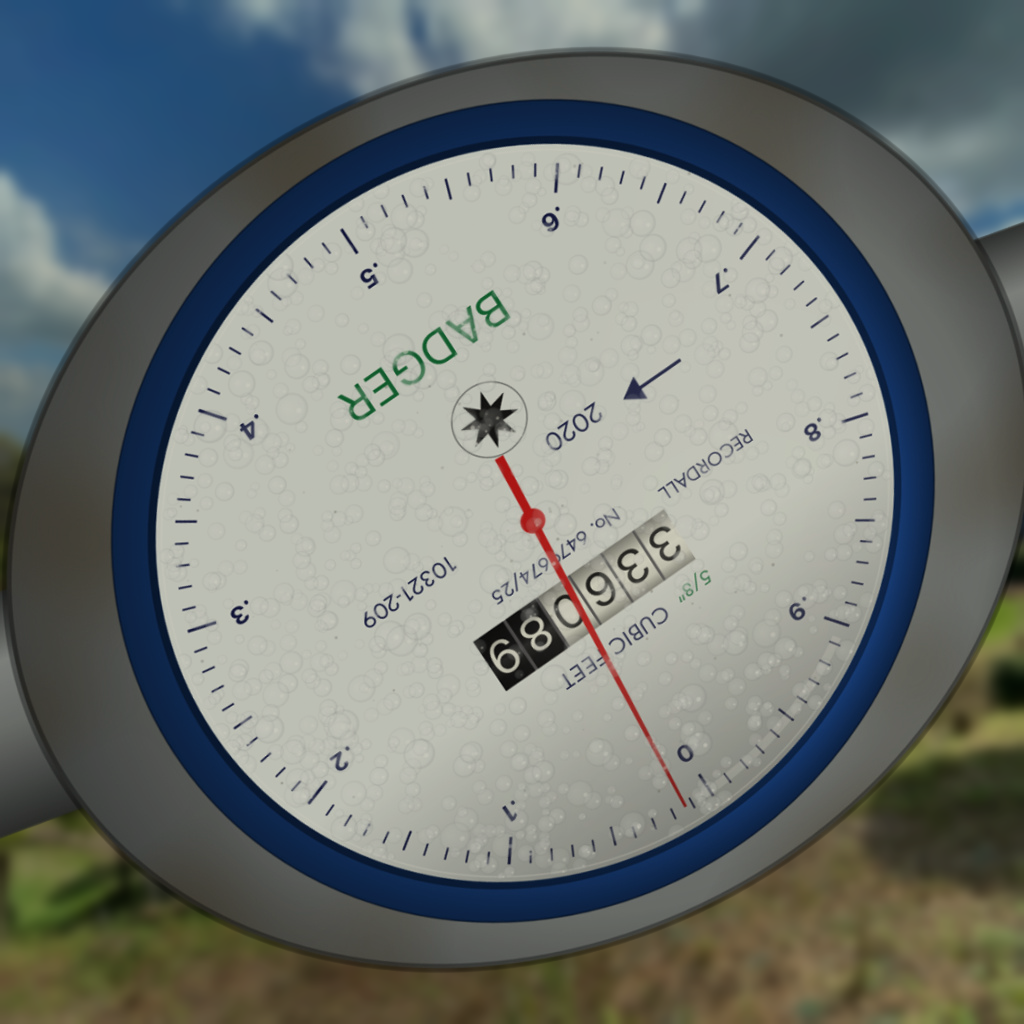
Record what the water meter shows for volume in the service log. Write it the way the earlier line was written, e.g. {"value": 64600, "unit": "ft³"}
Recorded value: {"value": 336089.01, "unit": "ft³"}
